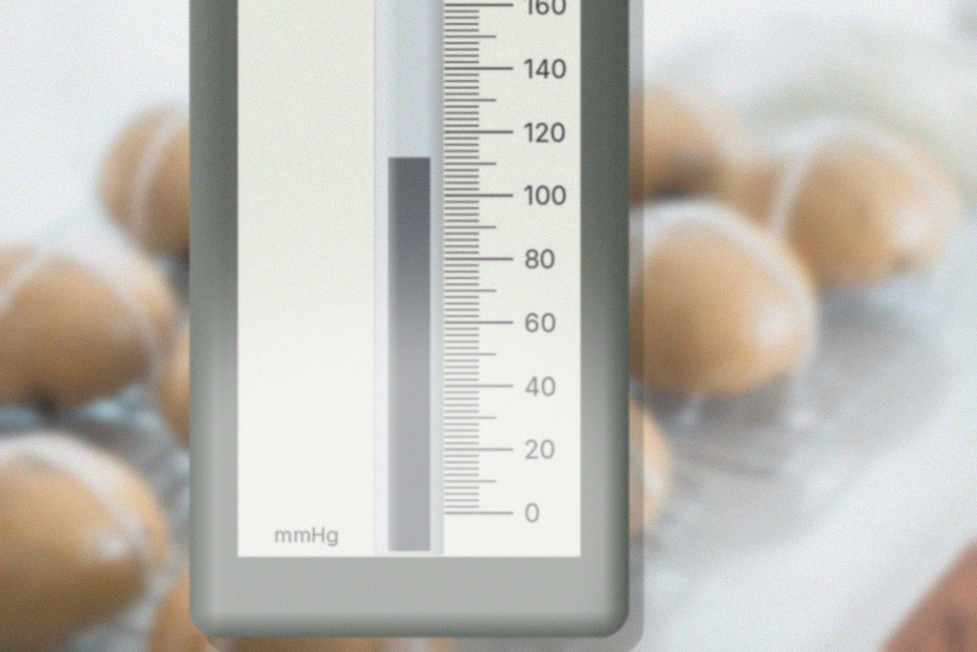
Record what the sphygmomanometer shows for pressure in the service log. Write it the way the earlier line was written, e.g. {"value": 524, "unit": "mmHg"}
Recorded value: {"value": 112, "unit": "mmHg"}
